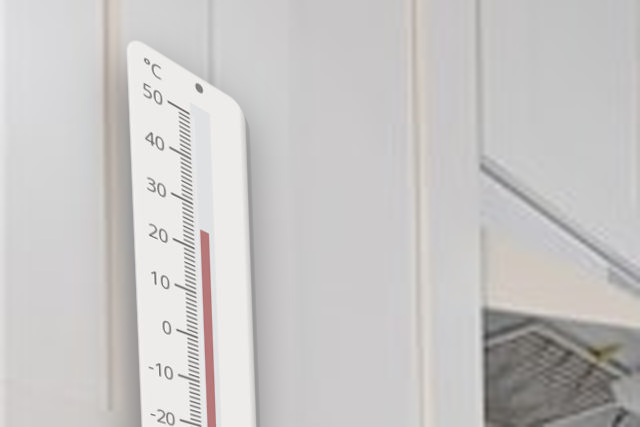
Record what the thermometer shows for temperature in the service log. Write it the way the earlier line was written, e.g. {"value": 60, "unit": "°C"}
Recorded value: {"value": 25, "unit": "°C"}
